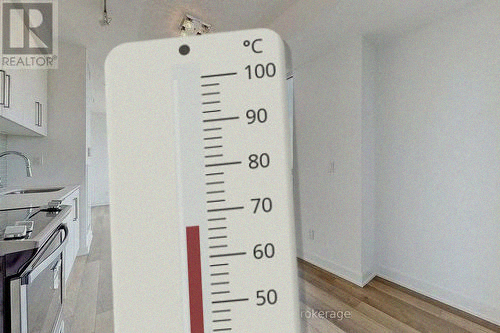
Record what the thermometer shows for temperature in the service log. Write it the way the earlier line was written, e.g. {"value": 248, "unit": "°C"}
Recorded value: {"value": 67, "unit": "°C"}
